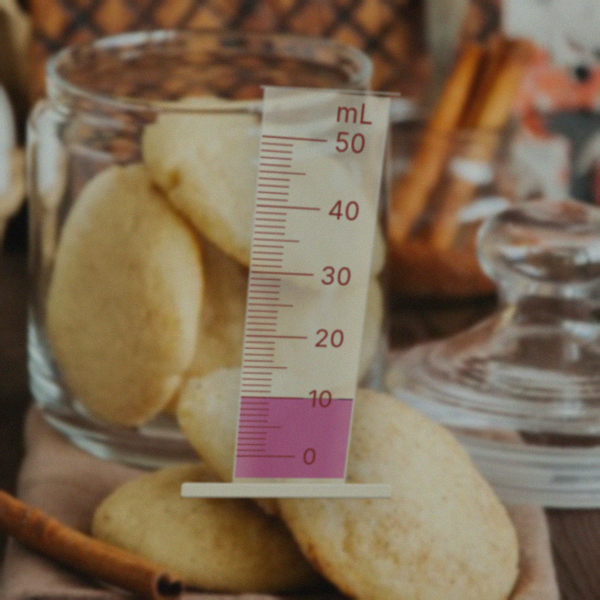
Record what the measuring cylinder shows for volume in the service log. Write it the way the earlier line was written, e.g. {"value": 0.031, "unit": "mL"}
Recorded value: {"value": 10, "unit": "mL"}
